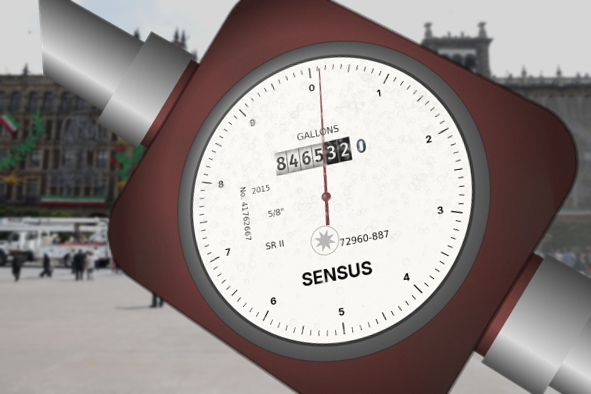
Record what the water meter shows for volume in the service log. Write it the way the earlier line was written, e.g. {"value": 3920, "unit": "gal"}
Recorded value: {"value": 8465320.1, "unit": "gal"}
